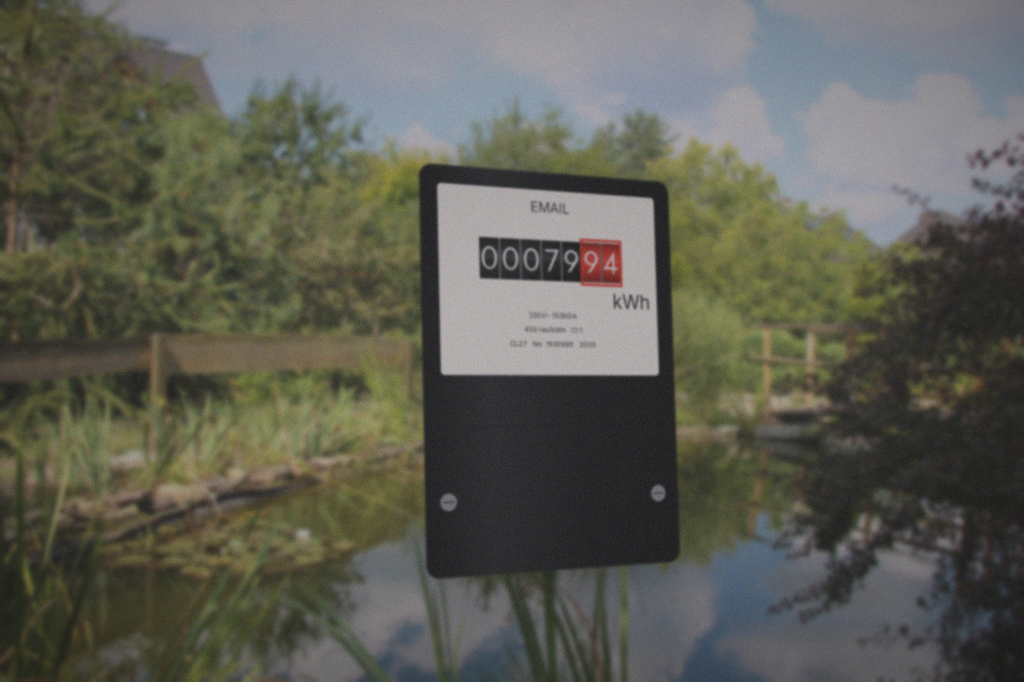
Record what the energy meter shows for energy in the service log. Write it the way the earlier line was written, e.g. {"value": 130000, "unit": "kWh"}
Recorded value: {"value": 79.94, "unit": "kWh"}
